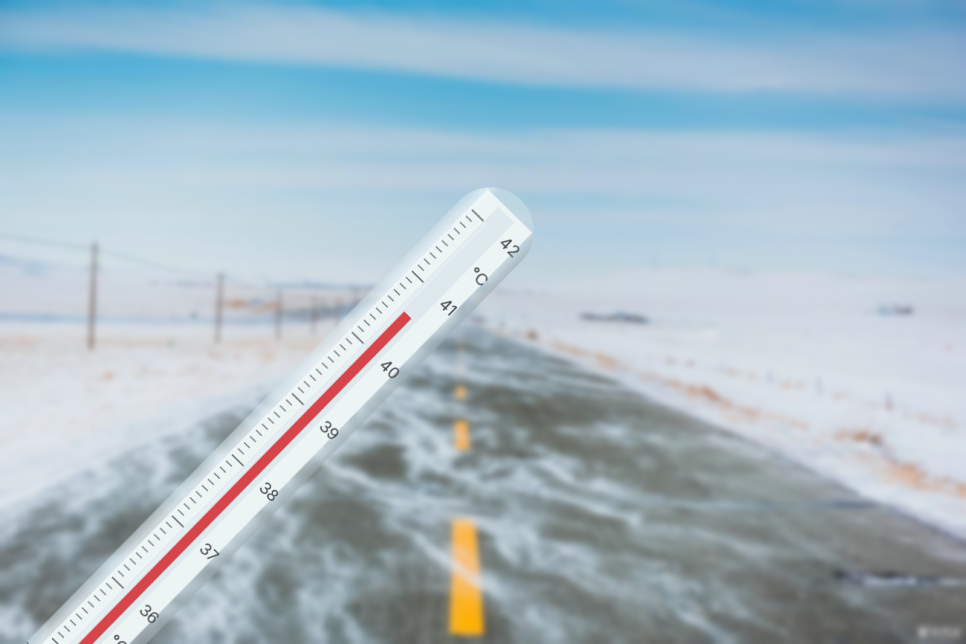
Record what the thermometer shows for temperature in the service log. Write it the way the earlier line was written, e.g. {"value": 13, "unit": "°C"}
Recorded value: {"value": 40.6, "unit": "°C"}
